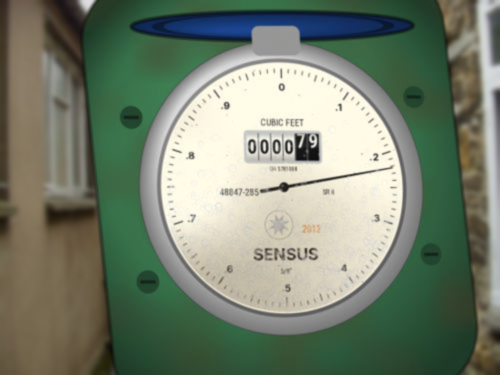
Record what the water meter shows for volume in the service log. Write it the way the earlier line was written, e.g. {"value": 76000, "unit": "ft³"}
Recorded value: {"value": 79.22, "unit": "ft³"}
